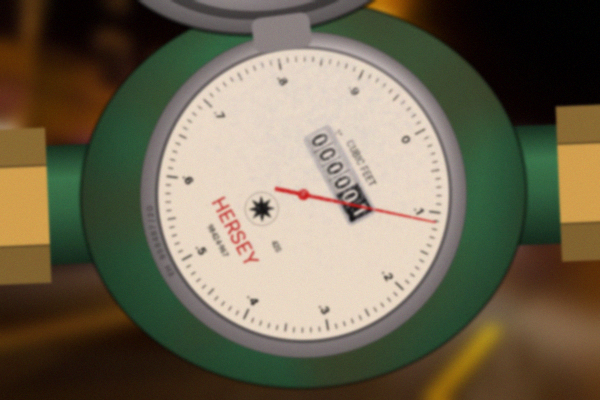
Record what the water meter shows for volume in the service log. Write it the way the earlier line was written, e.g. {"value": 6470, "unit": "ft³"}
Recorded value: {"value": 1.11, "unit": "ft³"}
